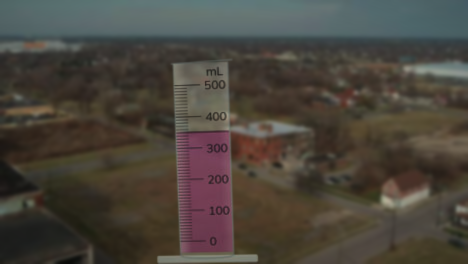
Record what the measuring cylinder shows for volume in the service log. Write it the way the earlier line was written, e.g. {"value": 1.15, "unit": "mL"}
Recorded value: {"value": 350, "unit": "mL"}
